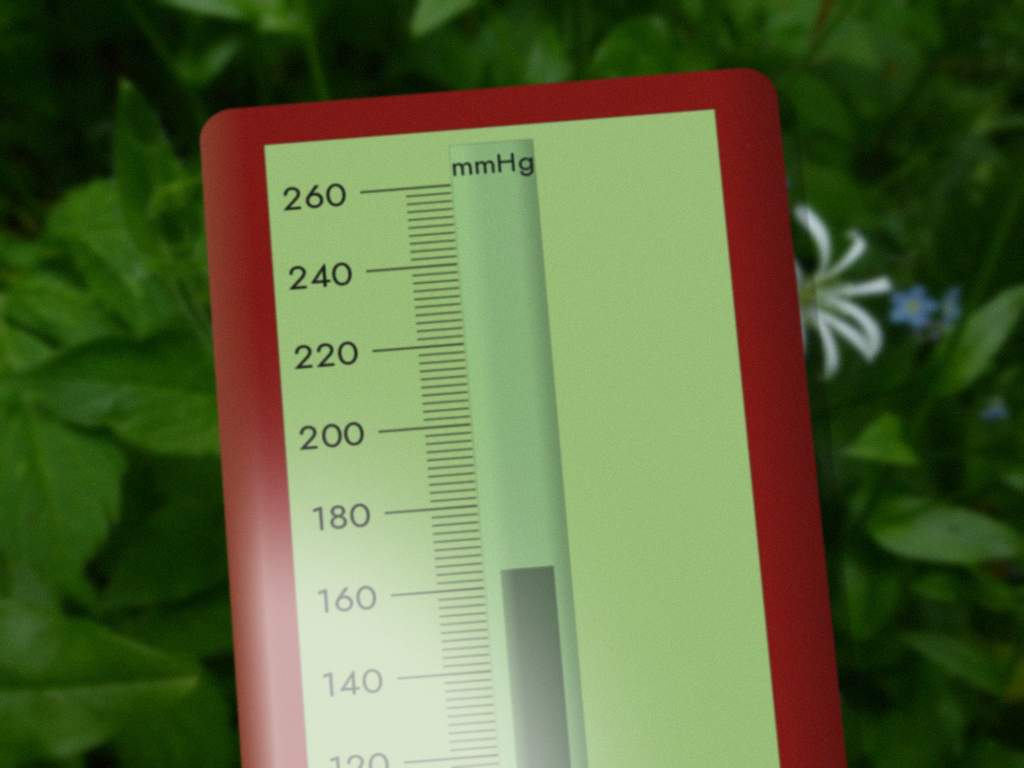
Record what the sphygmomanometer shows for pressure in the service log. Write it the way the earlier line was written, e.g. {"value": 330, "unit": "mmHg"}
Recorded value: {"value": 164, "unit": "mmHg"}
